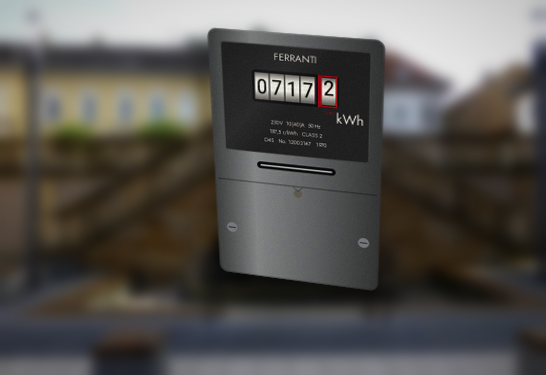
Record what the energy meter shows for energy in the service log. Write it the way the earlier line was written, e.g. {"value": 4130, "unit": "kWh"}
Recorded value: {"value": 717.2, "unit": "kWh"}
